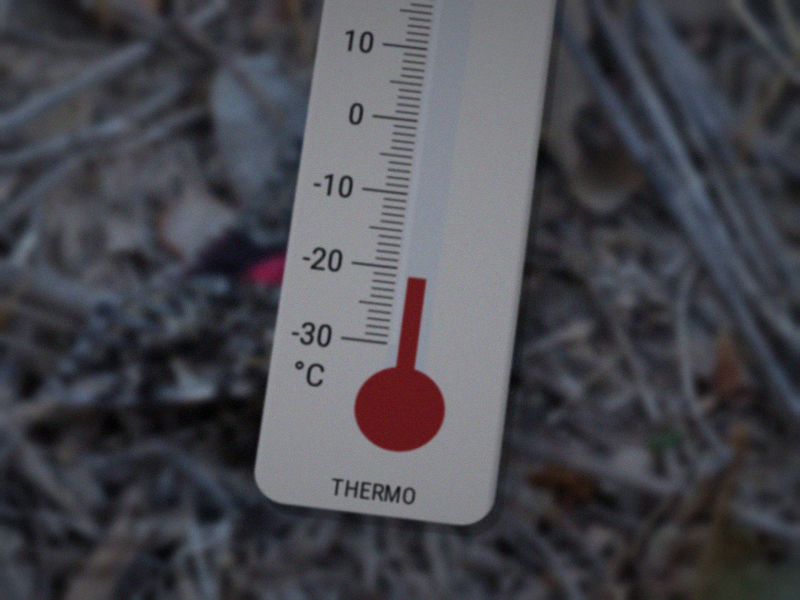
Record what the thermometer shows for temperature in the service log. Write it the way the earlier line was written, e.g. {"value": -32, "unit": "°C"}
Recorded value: {"value": -21, "unit": "°C"}
